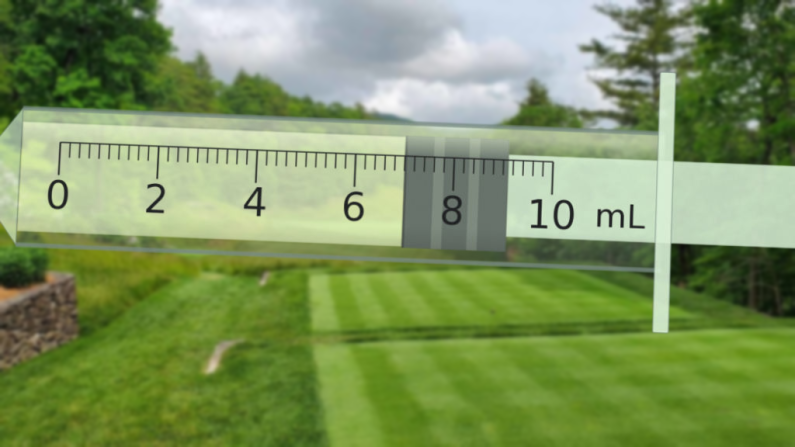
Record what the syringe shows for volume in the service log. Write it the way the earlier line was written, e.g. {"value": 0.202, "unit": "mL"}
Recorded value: {"value": 7, "unit": "mL"}
